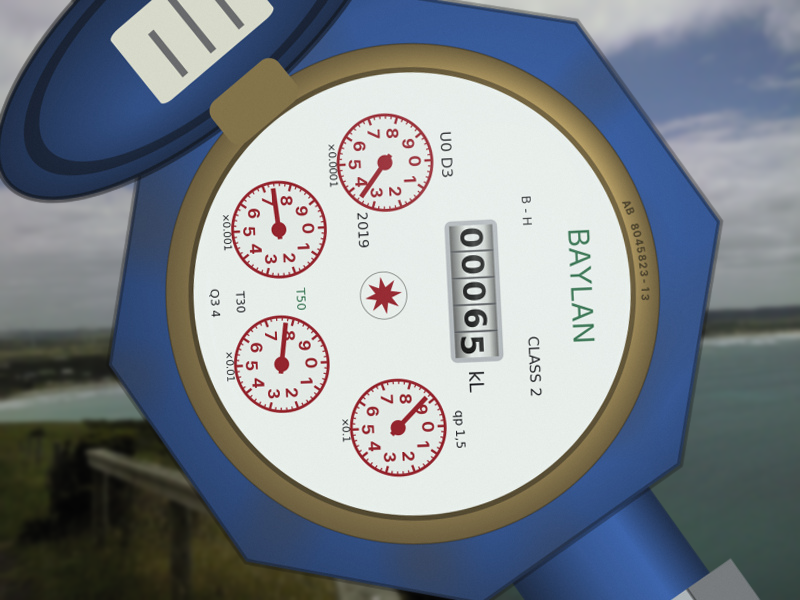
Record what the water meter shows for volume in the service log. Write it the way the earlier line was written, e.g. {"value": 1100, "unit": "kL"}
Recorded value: {"value": 64.8773, "unit": "kL"}
